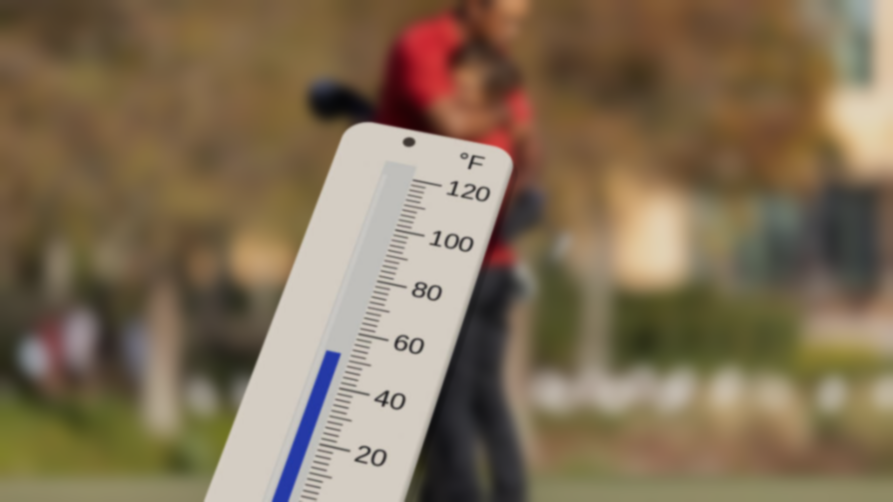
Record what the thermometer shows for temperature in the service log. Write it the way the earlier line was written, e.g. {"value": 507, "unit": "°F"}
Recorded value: {"value": 52, "unit": "°F"}
